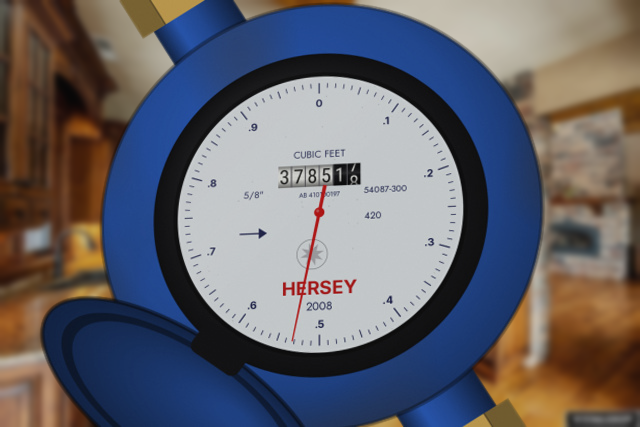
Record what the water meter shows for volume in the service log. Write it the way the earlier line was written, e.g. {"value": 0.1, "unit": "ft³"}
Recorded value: {"value": 378517.53, "unit": "ft³"}
